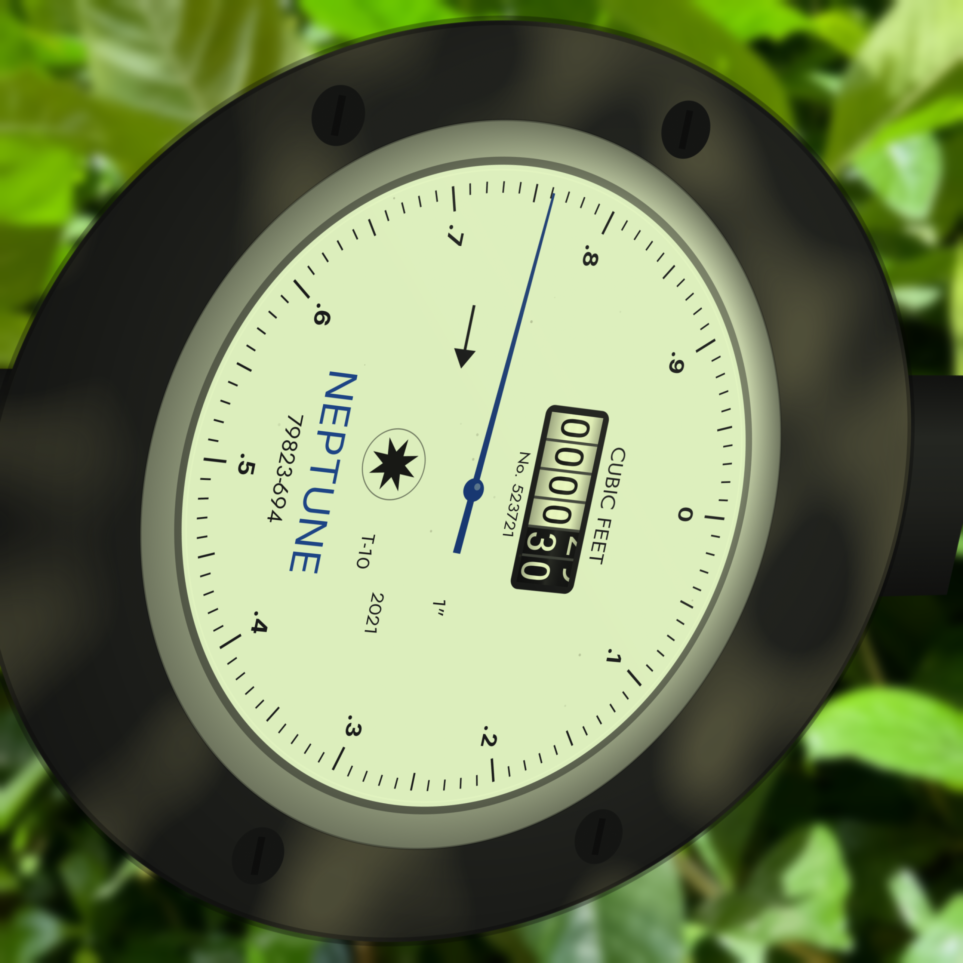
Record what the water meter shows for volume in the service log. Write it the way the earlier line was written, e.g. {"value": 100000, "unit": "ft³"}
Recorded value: {"value": 29.76, "unit": "ft³"}
